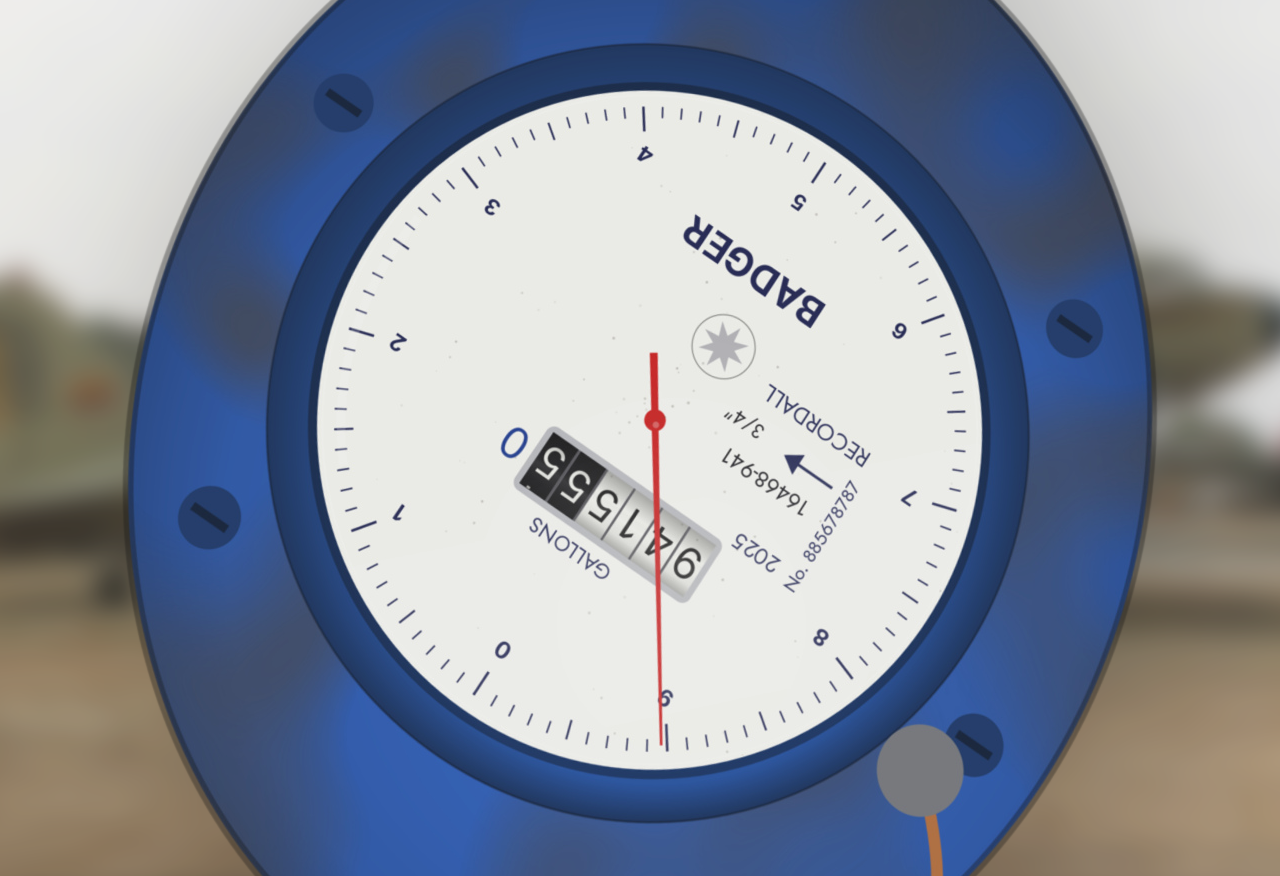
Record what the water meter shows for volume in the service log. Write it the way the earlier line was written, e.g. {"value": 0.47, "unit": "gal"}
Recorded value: {"value": 9415549.0, "unit": "gal"}
